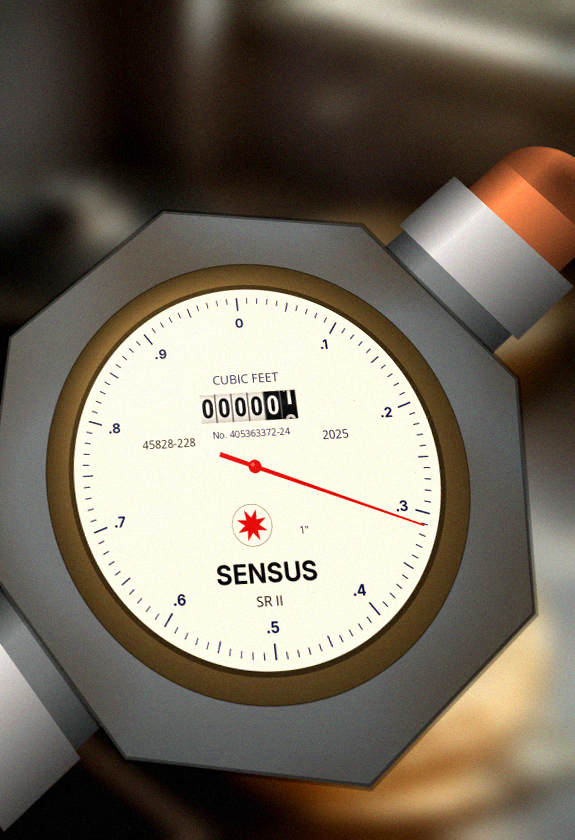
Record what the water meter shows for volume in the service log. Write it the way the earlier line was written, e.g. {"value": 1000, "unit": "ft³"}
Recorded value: {"value": 1.31, "unit": "ft³"}
